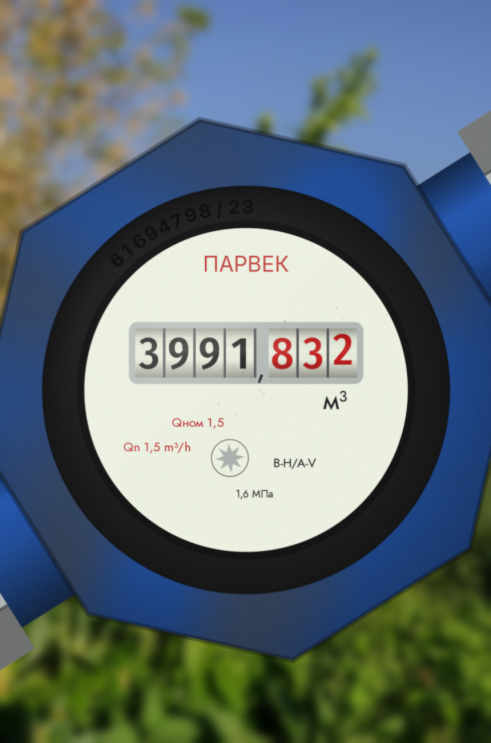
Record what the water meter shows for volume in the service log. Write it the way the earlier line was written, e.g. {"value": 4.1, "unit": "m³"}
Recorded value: {"value": 3991.832, "unit": "m³"}
